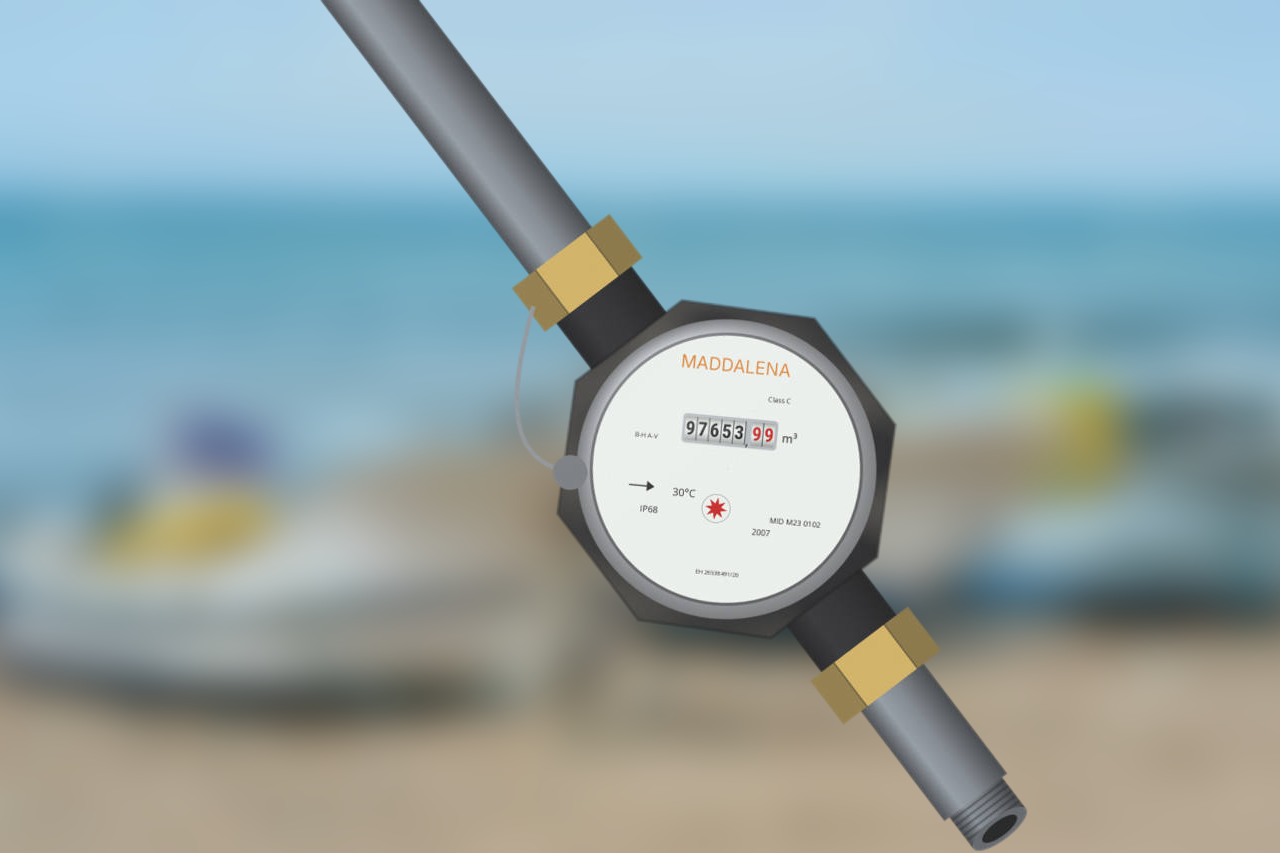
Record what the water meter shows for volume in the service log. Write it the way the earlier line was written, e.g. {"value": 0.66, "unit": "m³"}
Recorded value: {"value": 97653.99, "unit": "m³"}
